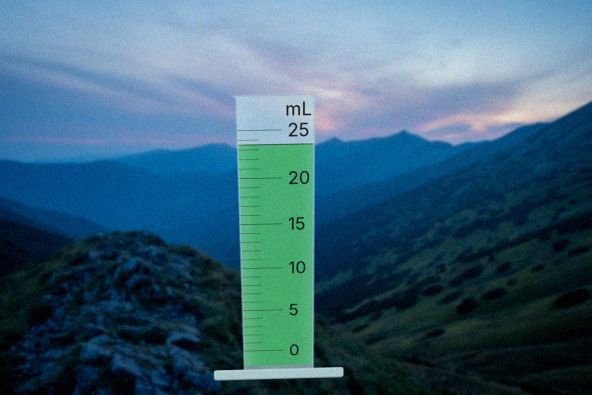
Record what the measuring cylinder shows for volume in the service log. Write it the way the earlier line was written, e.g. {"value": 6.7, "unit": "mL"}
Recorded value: {"value": 23.5, "unit": "mL"}
